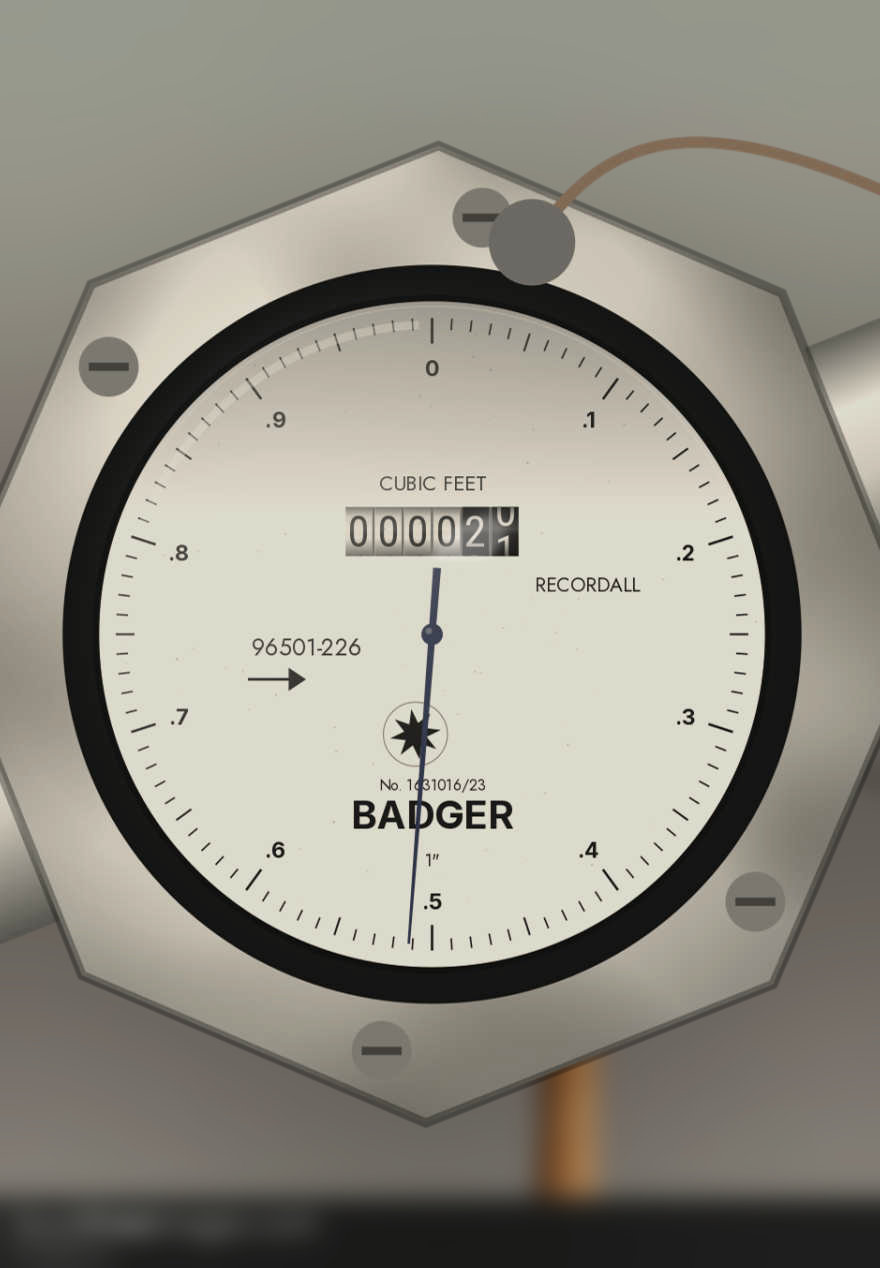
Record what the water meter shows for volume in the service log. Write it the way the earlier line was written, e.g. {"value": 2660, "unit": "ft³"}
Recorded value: {"value": 20.51, "unit": "ft³"}
